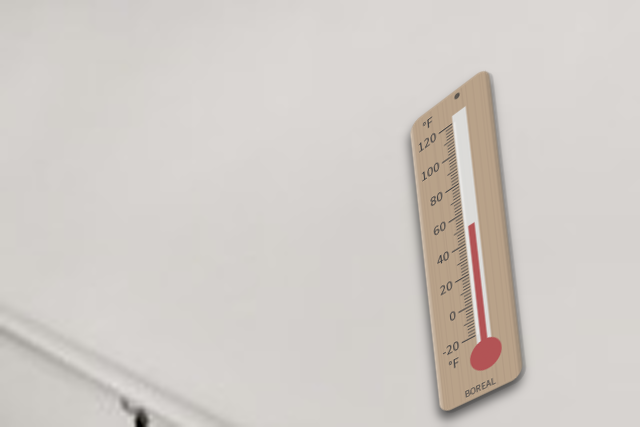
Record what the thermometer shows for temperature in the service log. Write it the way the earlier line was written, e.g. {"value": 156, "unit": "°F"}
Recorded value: {"value": 50, "unit": "°F"}
